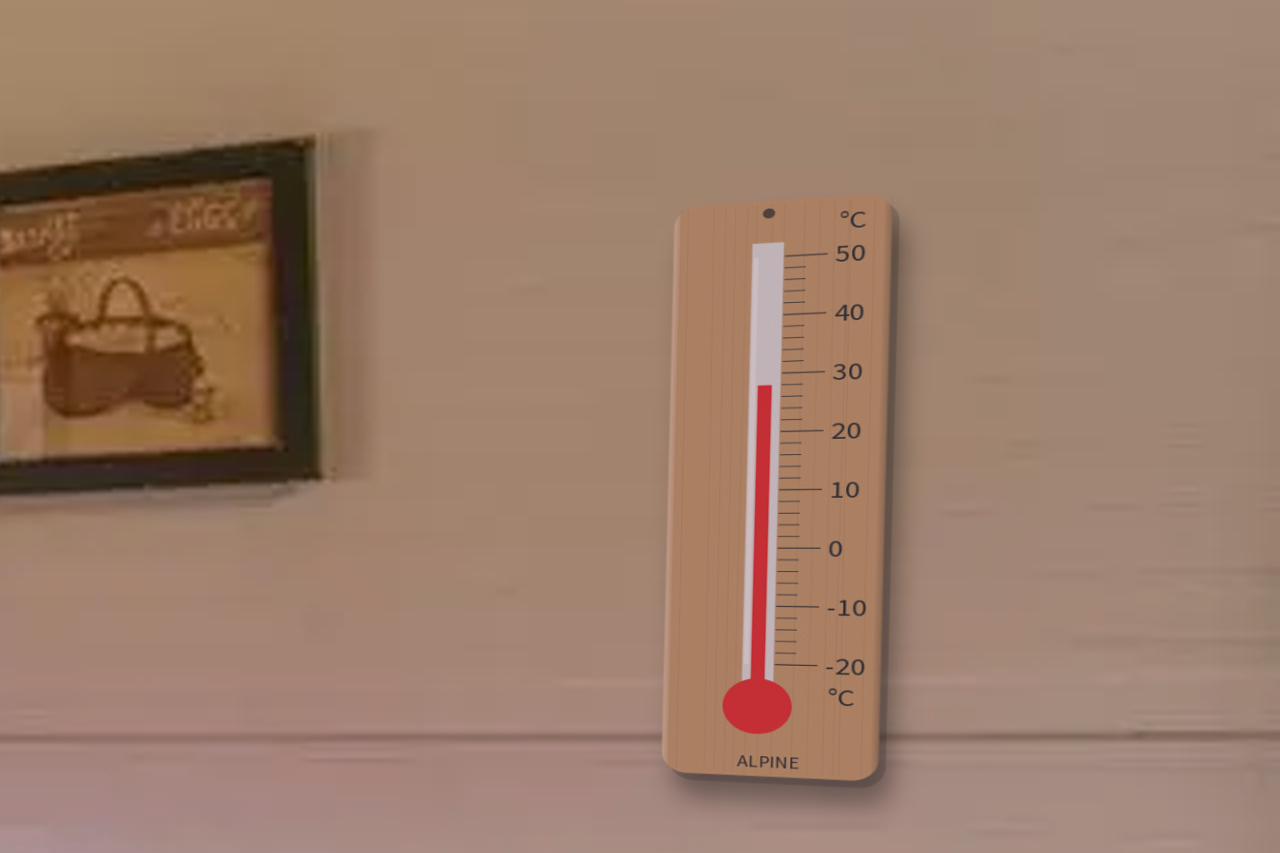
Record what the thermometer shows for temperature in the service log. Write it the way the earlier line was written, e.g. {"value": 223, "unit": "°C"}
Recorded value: {"value": 28, "unit": "°C"}
